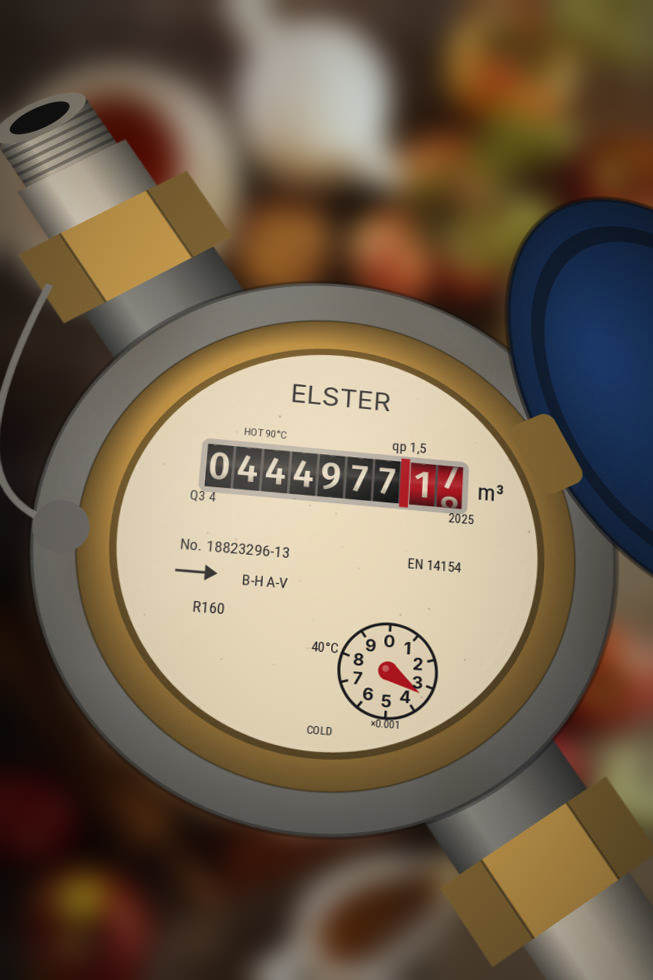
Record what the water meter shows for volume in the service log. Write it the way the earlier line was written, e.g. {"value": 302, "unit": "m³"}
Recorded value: {"value": 444977.173, "unit": "m³"}
